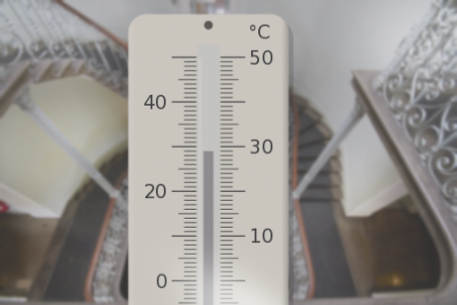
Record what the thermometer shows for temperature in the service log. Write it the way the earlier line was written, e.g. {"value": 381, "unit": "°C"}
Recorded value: {"value": 29, "unit": "°C"}
